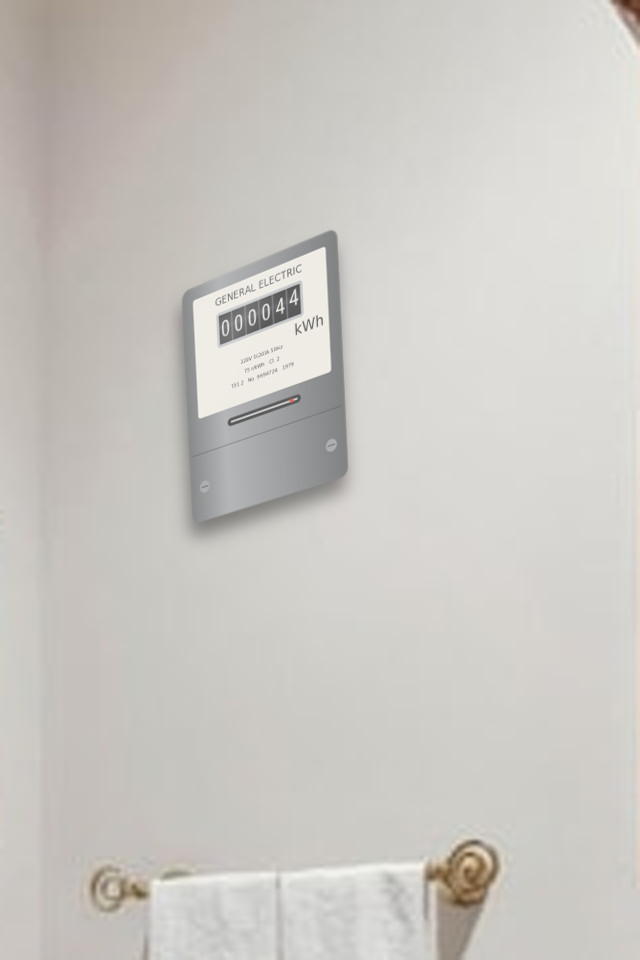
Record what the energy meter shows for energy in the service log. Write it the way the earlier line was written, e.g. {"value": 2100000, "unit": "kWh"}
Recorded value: {"value": 44, "unit": "kWh"}
